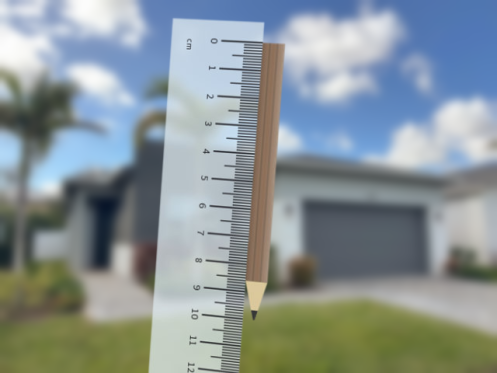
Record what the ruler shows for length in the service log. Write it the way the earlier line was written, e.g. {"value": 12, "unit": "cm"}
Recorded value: {"value": 10, "unit": "cm"}
